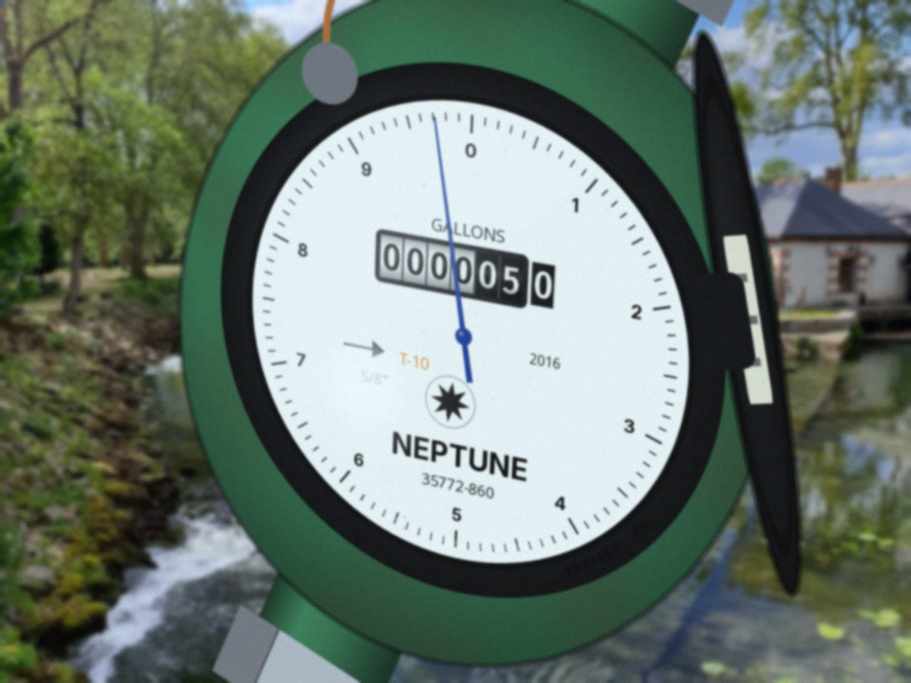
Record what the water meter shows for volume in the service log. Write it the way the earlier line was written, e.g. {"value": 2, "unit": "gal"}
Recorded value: {"value": 49.7, "unit": "gal"}
